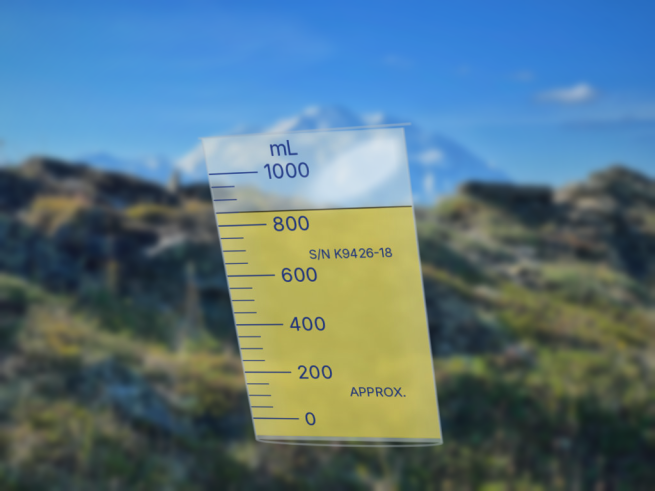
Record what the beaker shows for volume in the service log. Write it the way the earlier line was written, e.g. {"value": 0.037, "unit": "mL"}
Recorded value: {"value": 850, "unit": "mL"}
